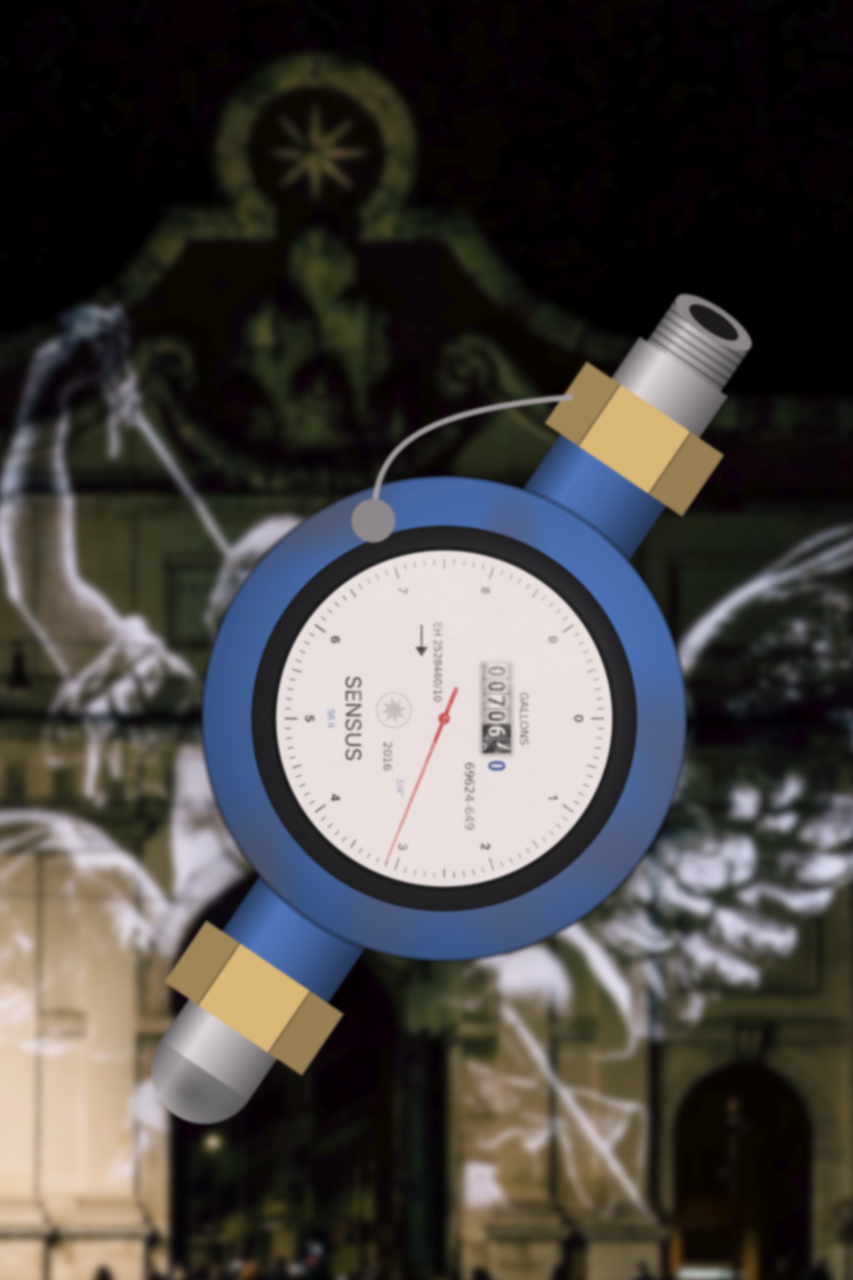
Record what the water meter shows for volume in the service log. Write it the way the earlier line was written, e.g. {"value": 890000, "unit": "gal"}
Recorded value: {"value": 70673.1, "unit": "gal"}
